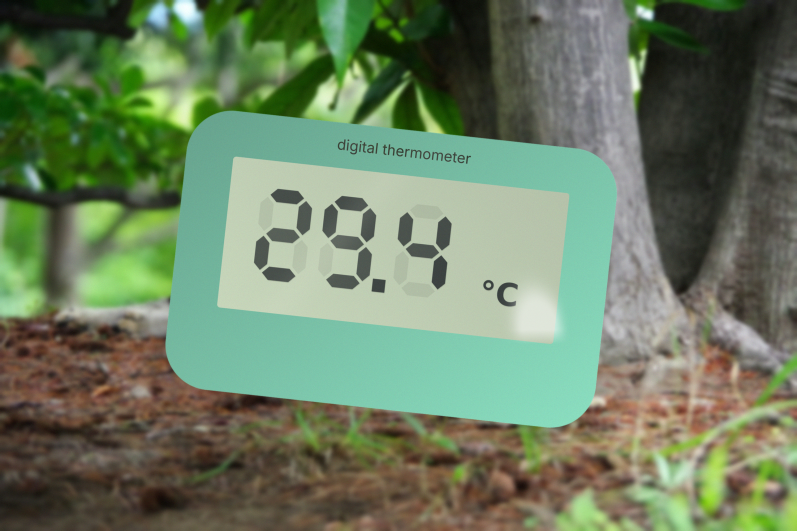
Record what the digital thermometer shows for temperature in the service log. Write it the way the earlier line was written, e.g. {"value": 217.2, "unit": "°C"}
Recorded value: {"value": 29.4, "unit": "°C"}
